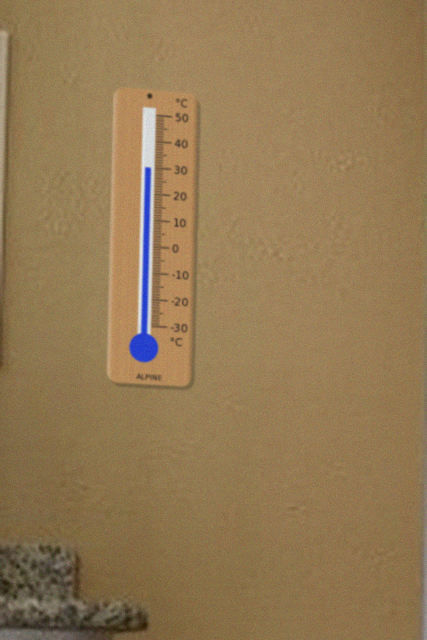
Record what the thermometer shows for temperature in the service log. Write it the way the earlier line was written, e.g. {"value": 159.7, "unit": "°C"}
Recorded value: {"value": 30, "unit": "°C"}
